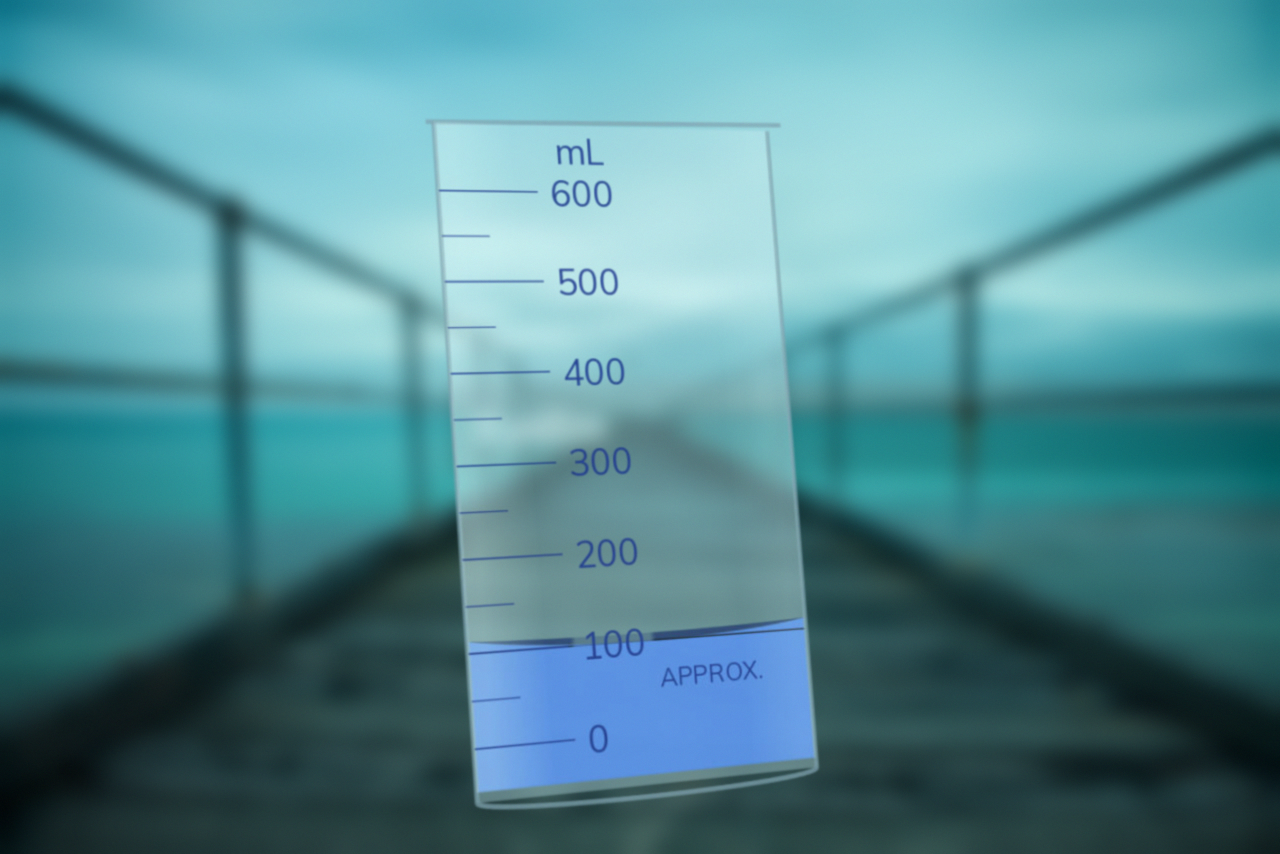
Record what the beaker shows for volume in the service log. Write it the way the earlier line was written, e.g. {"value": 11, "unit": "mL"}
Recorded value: {"value": 100, "unit": "mL"}
